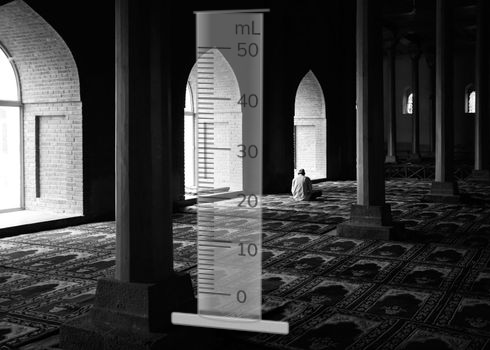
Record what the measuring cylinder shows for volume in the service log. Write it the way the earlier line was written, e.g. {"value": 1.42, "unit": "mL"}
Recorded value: {"value": 11, "unit": "mL"}
